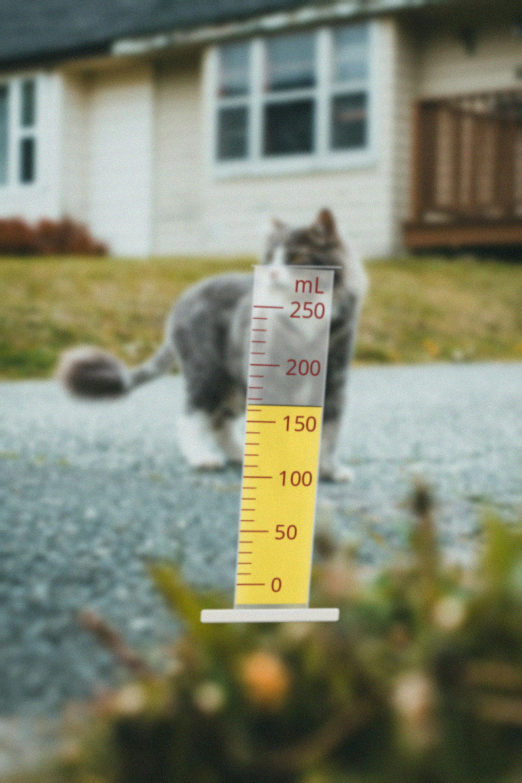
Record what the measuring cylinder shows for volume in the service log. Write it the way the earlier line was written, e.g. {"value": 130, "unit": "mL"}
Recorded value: {"value": 165, "unit": "mL"}
